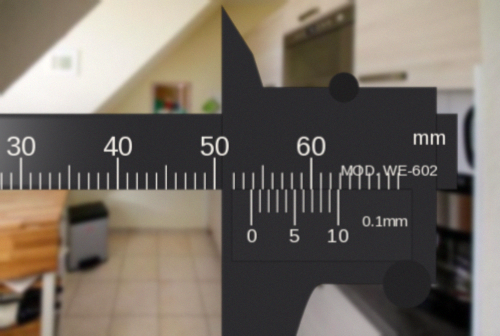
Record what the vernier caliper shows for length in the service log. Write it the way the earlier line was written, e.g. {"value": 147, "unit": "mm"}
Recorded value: {"value": 53.8, "unit": "mm"}
